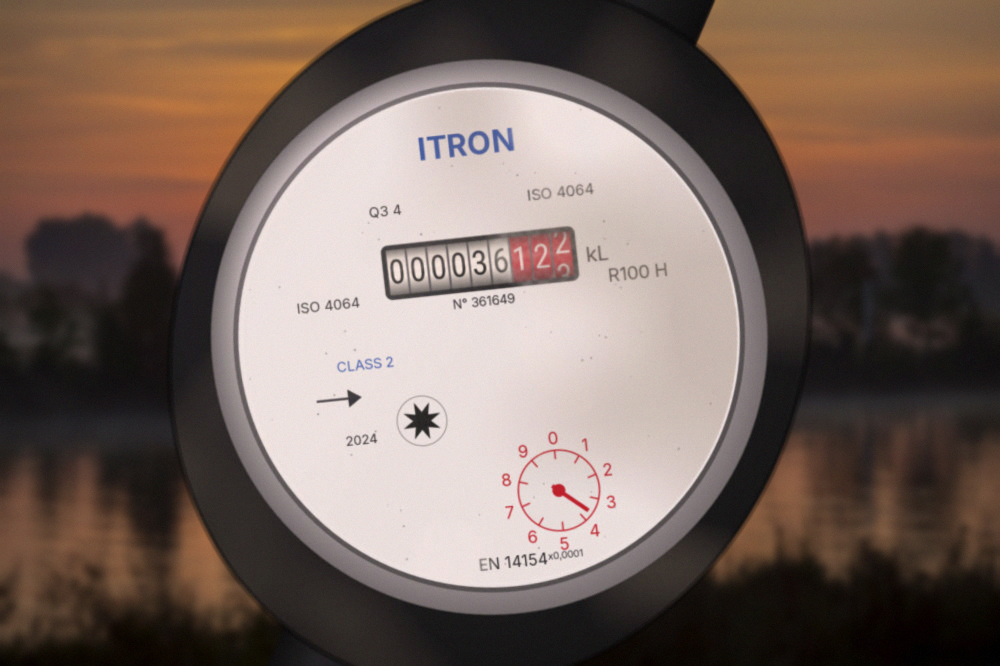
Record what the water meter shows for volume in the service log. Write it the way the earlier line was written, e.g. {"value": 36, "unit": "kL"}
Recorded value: {"value": 36.1223, "unit": "kL"}
